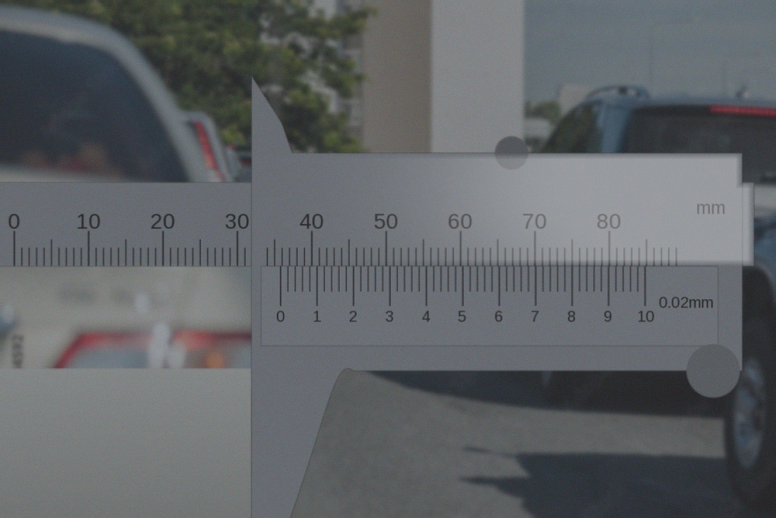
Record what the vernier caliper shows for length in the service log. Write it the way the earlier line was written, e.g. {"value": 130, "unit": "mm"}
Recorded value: {"value": 35.8, "unit": "mm"}
